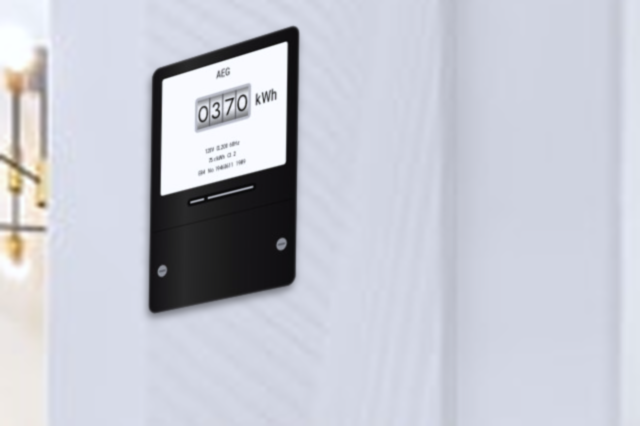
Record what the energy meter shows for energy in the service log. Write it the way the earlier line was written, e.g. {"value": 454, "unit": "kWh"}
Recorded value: {"value": 370, "unit": "kWh"}
